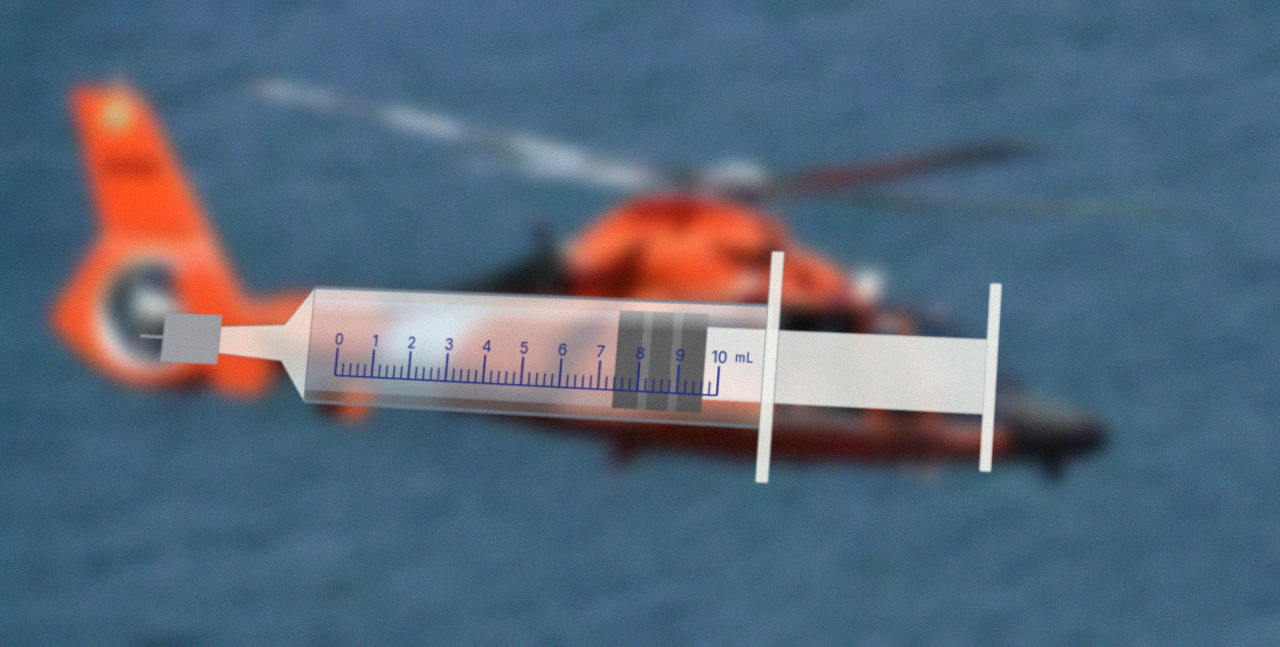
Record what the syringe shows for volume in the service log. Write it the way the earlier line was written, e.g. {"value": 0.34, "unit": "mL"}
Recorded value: {"value": 7.4, "unit": "mL"}
